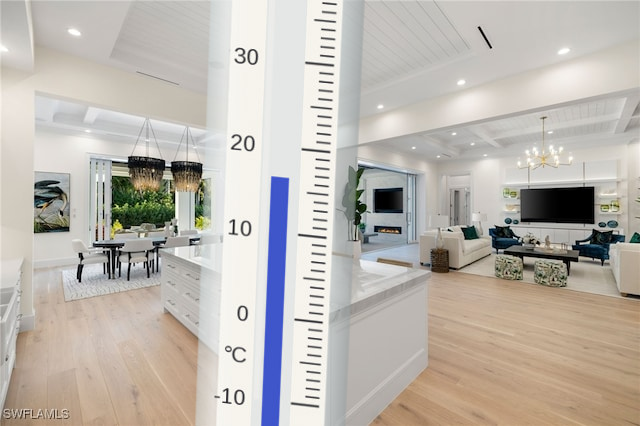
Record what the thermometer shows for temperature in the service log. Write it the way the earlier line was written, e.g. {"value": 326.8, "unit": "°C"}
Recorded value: {"value": 16.5, "unit": "°C"}
